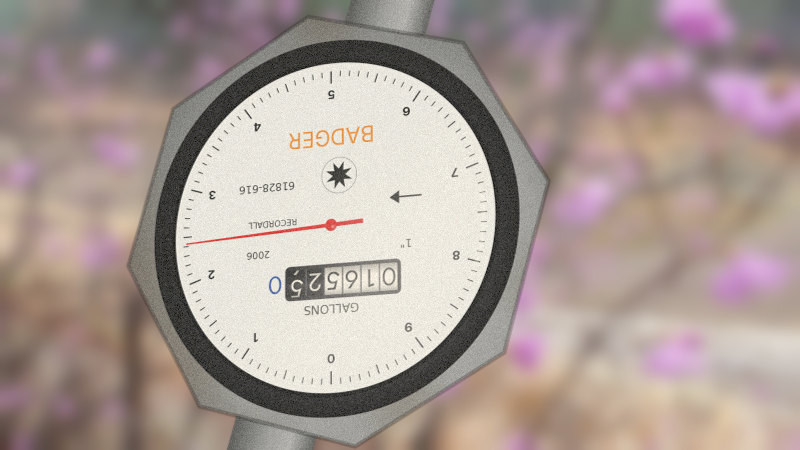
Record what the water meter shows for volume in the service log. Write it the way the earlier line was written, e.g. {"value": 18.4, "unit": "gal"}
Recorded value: {"value": 165252.4, "unit": "gal"}
